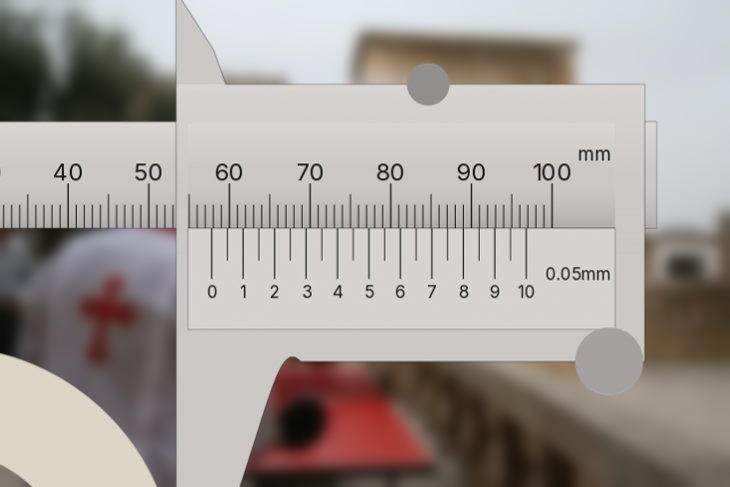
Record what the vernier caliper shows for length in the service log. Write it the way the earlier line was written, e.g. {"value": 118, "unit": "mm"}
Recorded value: {"value": 57.8, "unit": "mm"}
